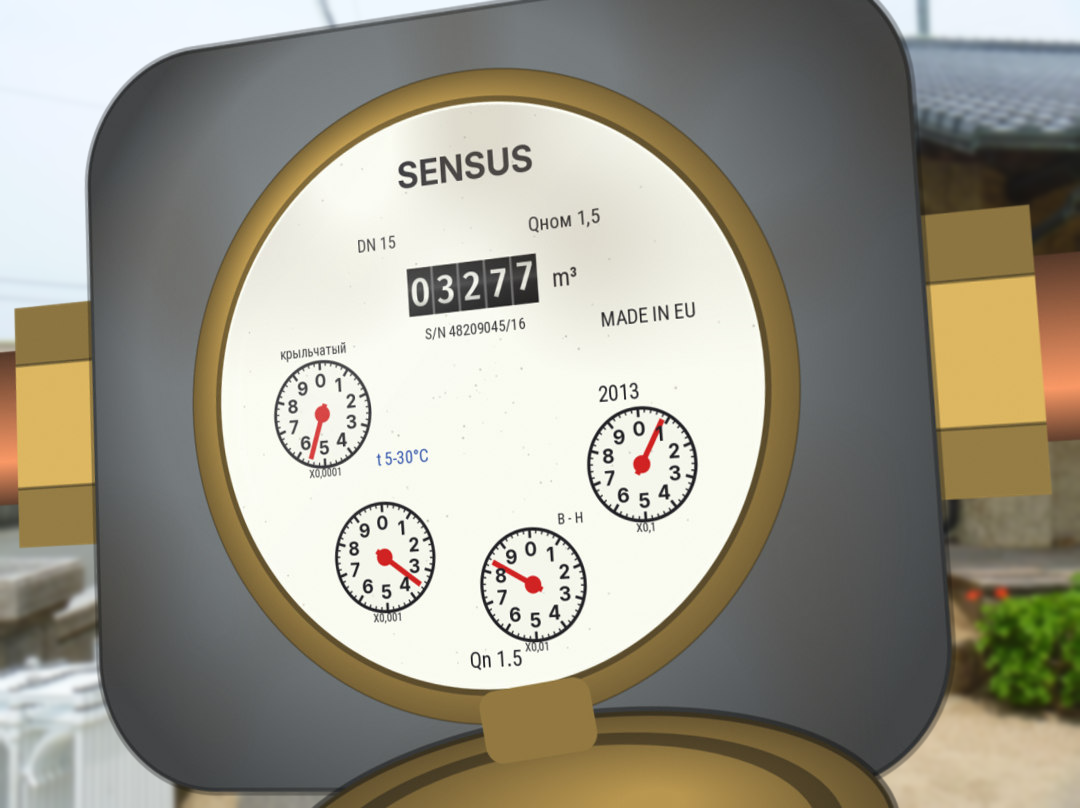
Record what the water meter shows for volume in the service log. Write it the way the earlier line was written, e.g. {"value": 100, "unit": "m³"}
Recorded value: {"value": 3277.0835, "unit": "m³"}
